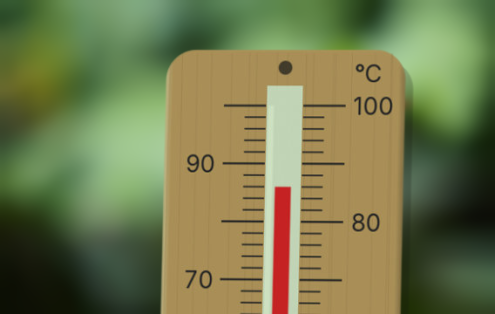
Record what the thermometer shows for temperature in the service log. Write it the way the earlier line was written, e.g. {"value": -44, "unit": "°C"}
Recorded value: {"value": 86, "unit": "°C"}
